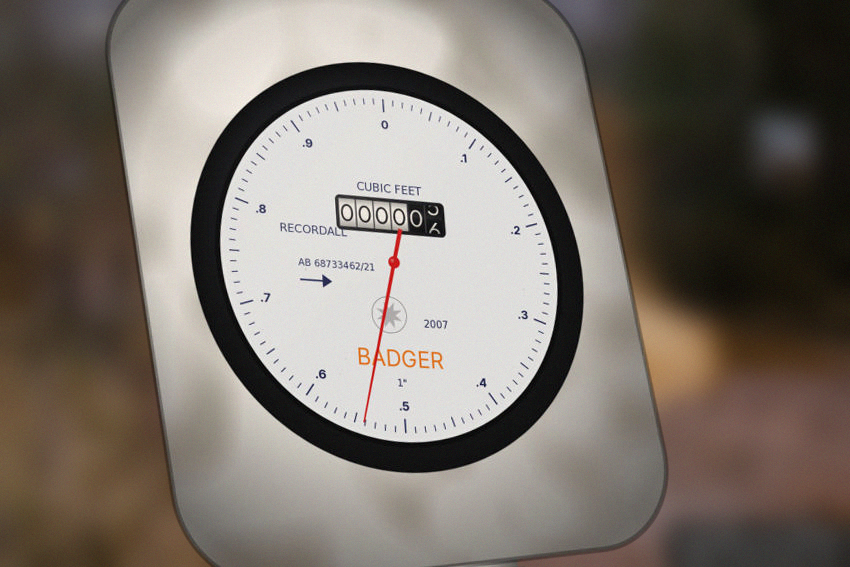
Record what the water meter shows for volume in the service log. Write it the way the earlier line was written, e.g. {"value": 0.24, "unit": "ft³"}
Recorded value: {"value": 5.54, "unit": "ft³"}
